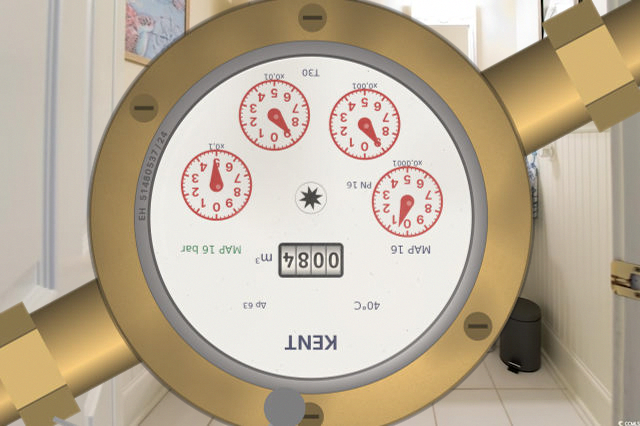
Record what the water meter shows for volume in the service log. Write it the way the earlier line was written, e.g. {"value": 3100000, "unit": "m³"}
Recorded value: {"value": 84.4890, "unit": "m³"}
